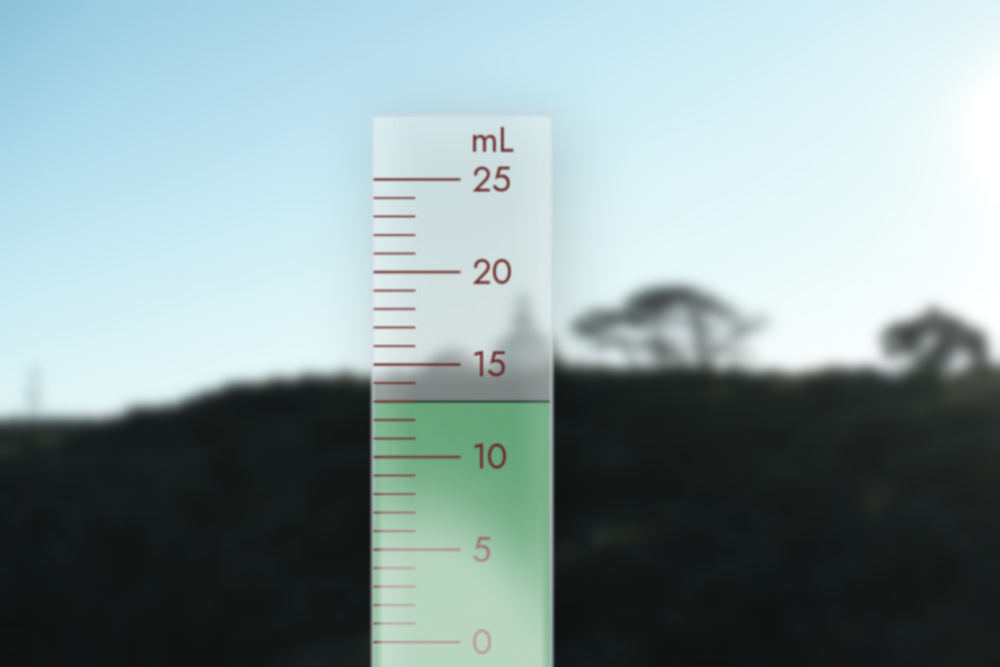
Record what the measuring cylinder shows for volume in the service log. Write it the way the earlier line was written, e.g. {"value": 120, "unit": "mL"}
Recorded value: {"value": 13, "unit": "mL"}
